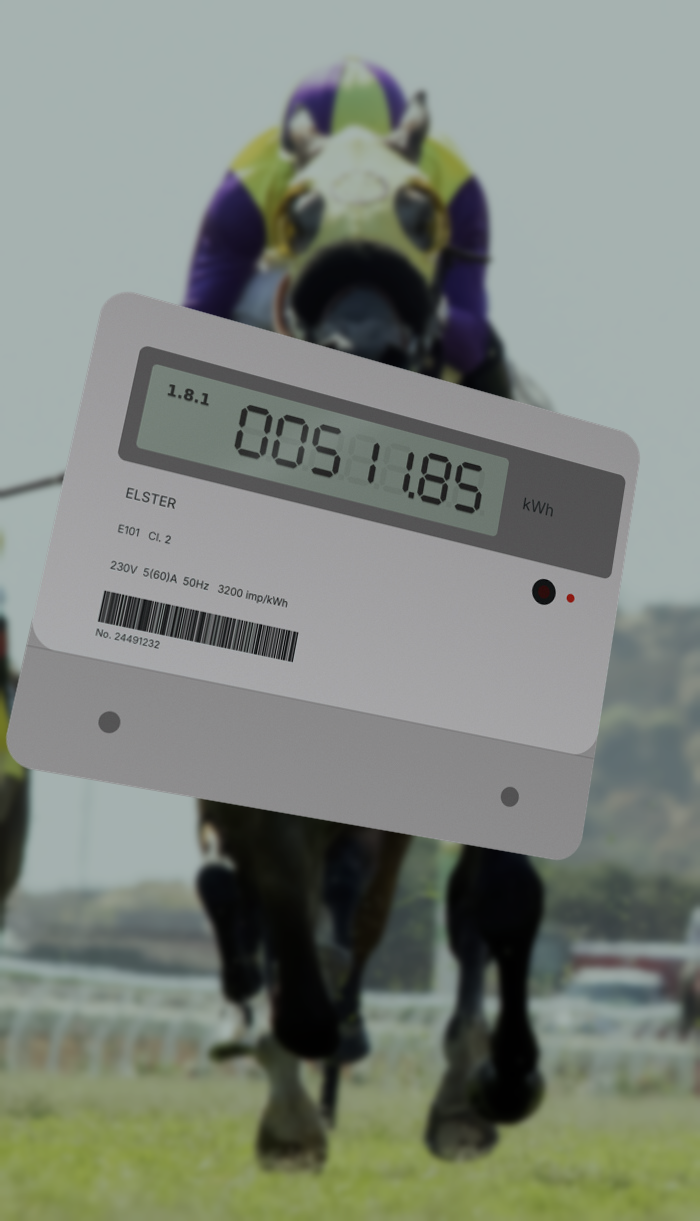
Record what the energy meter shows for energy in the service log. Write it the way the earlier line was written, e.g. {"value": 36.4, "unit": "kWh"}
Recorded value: {"value": 511.85, "unit": "kWh"}
